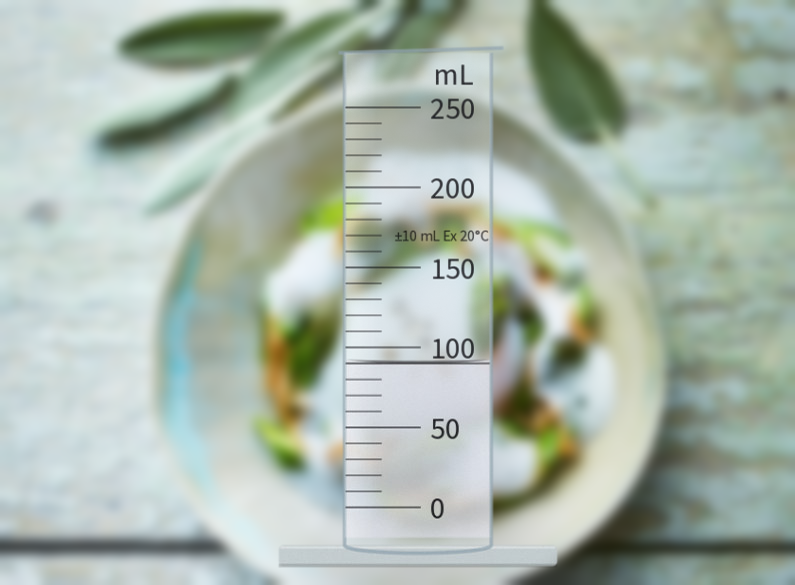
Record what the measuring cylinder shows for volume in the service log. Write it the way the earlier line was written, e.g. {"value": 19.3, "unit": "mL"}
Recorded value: {"value": 90, "unit": "mL"}
